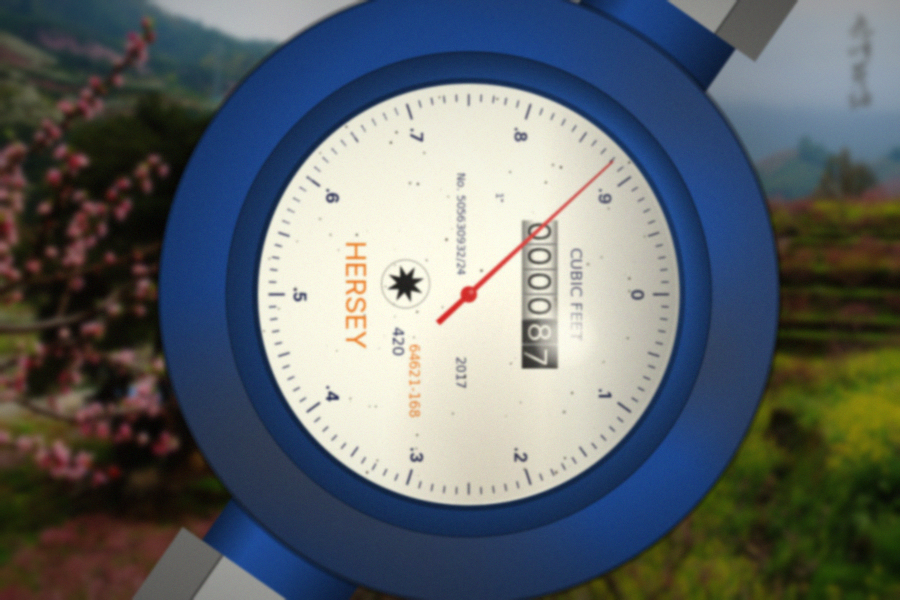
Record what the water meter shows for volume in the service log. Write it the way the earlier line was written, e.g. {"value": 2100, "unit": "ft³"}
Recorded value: {"value": 86.88, "unit": "ft³"}
